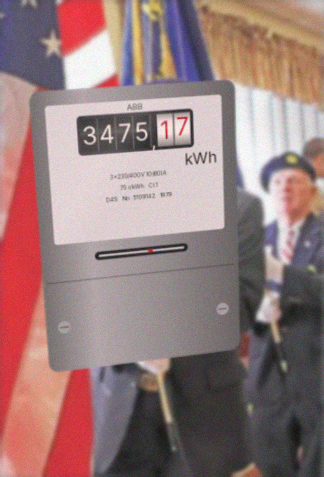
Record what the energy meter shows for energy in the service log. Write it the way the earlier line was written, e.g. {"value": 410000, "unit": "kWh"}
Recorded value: {"value": 3475.17, "unit": "kWh"}
